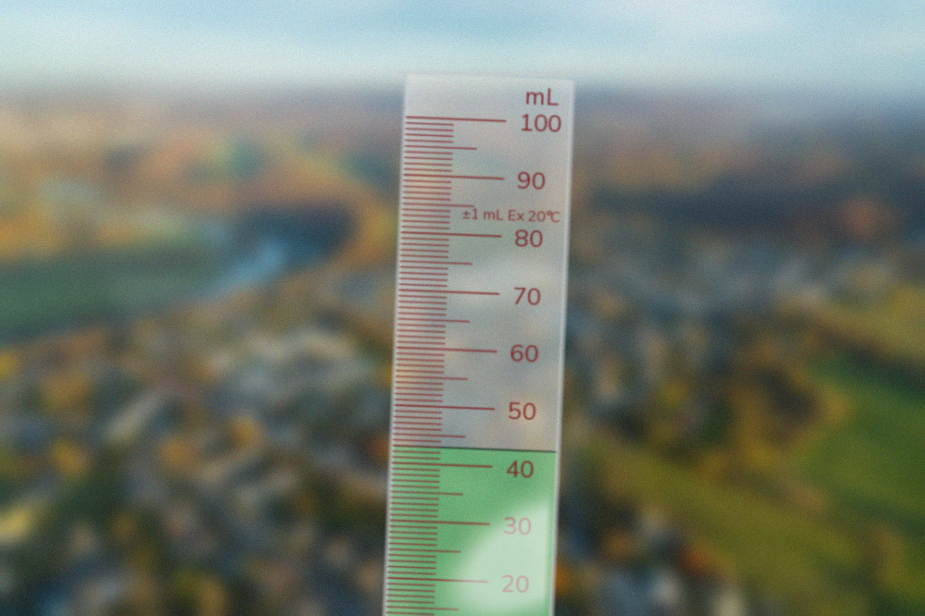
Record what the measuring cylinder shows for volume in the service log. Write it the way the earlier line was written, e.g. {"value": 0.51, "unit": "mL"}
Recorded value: {"value": 43, "unit": "mL"}
